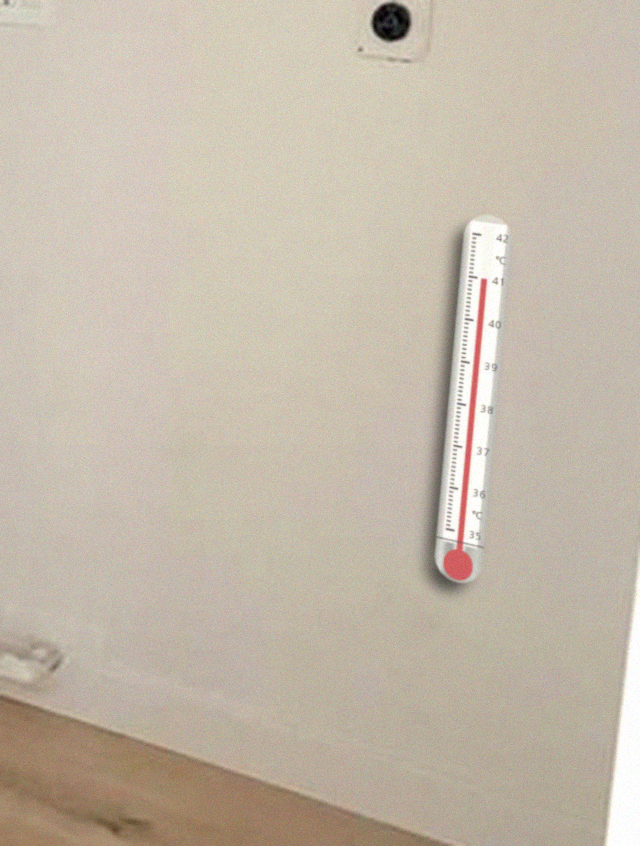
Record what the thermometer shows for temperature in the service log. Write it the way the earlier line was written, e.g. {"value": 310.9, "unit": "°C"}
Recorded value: {"value": 41, "unit": "°C"}
